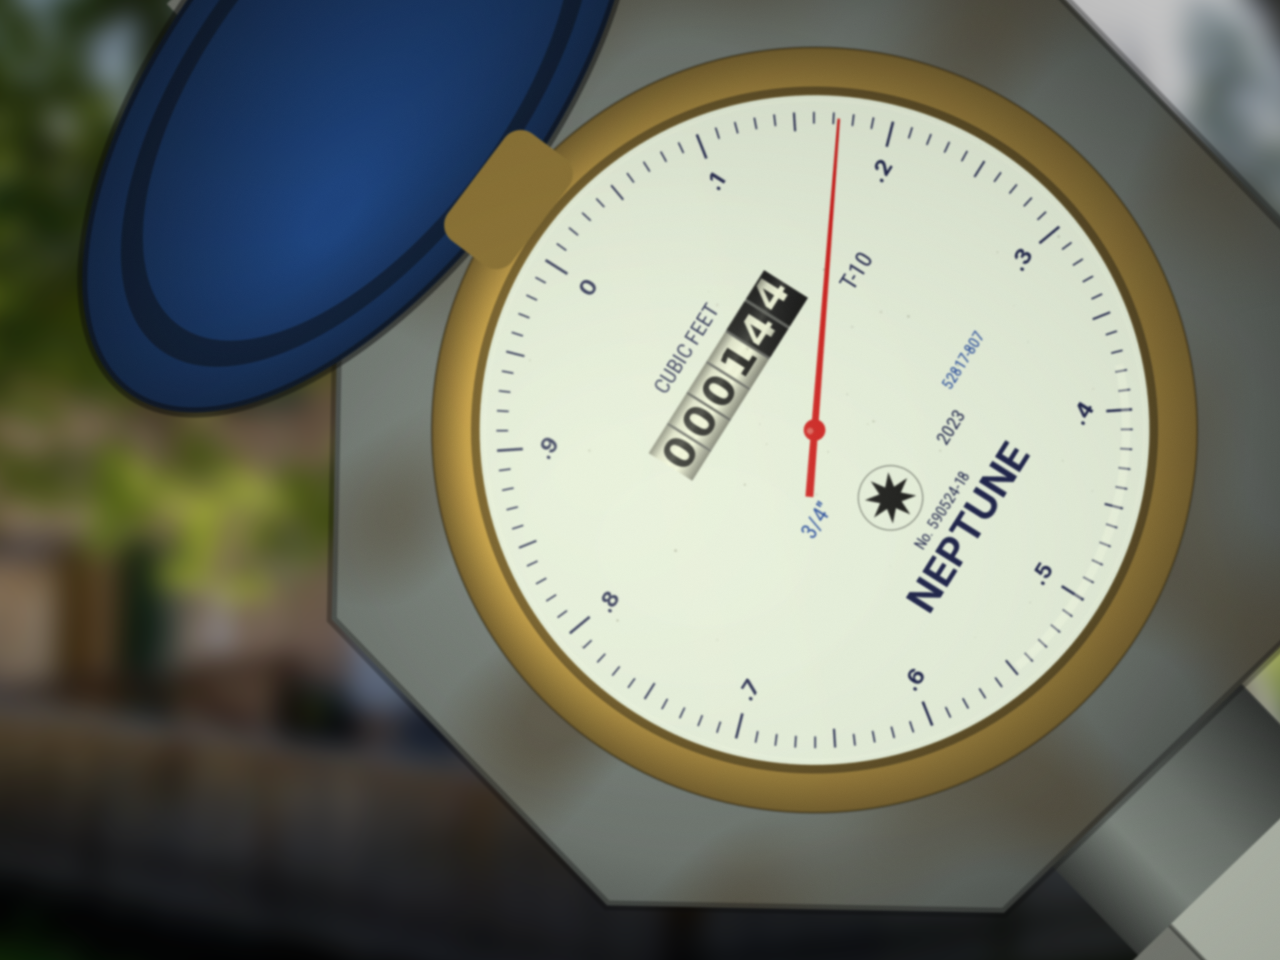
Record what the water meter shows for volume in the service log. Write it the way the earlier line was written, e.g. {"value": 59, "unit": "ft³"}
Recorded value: {"value": 144.17, "unit": "ft³"}
